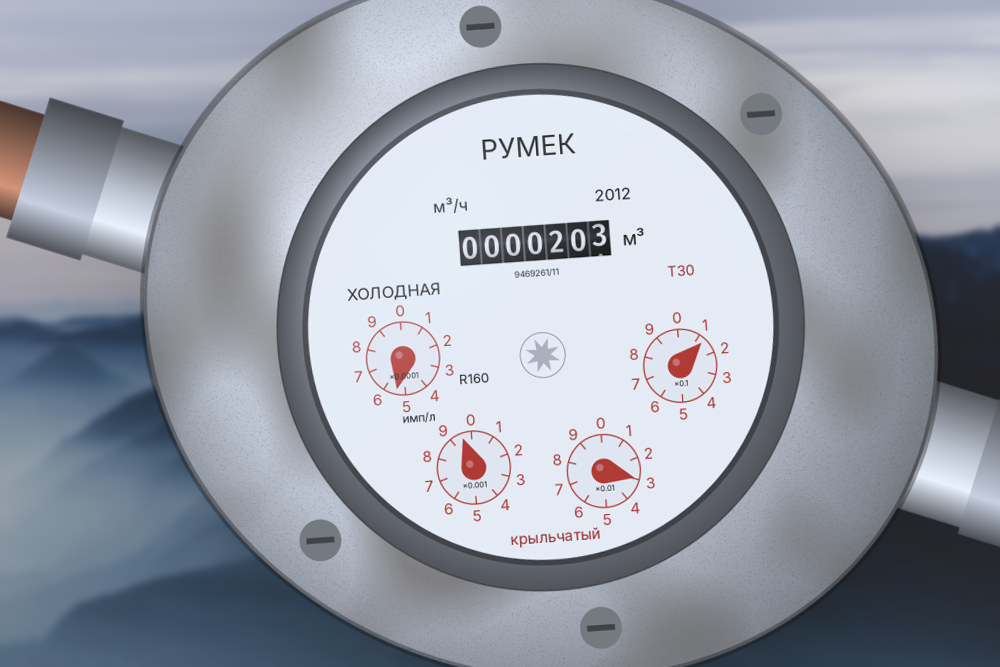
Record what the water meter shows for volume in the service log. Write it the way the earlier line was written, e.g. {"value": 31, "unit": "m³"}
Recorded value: {"value": 203.1295, "unit": "m³"}
